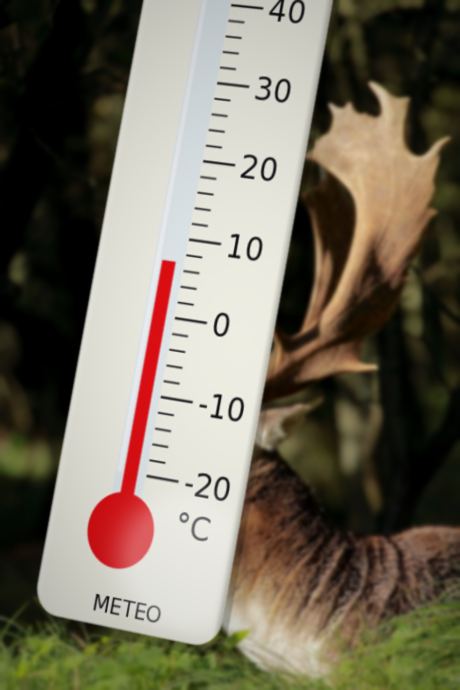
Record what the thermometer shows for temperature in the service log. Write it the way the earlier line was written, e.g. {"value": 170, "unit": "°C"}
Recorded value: {"value": 7, "unit": "°C"}
